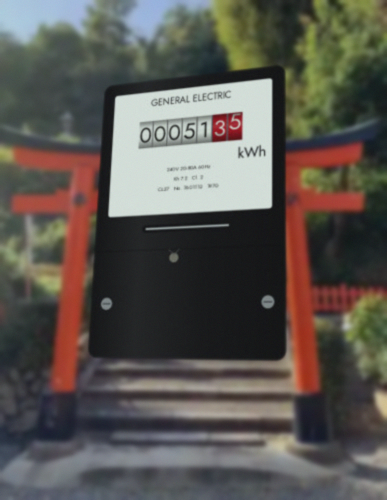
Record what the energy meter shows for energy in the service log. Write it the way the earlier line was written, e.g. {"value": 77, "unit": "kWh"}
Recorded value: {"value": 51.35, "unit": "kWh"}
